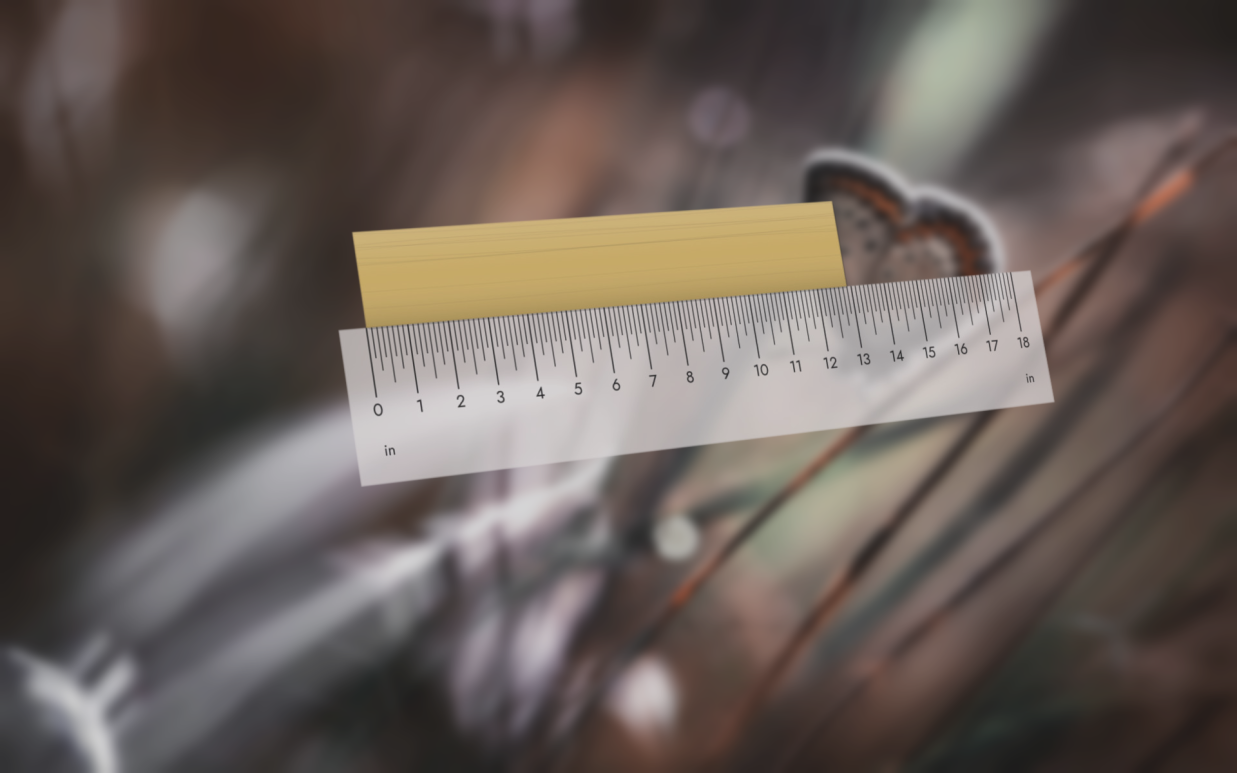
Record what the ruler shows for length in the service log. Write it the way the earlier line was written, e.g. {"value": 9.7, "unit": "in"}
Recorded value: {"value": 12.875, "unit": "in"}
